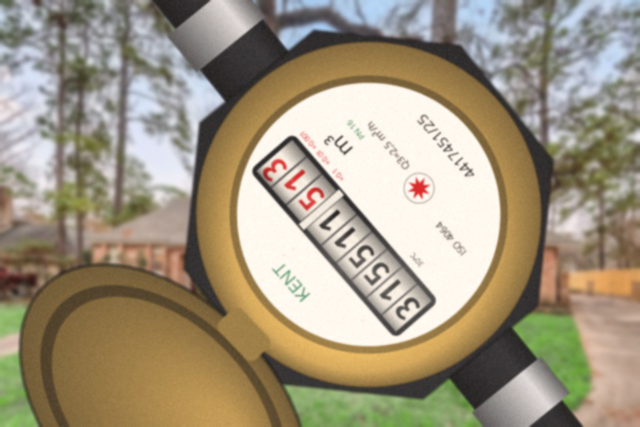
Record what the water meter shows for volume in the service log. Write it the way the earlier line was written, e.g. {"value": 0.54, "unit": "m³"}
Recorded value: {"value": 315511.513, "unit": "m³"}
